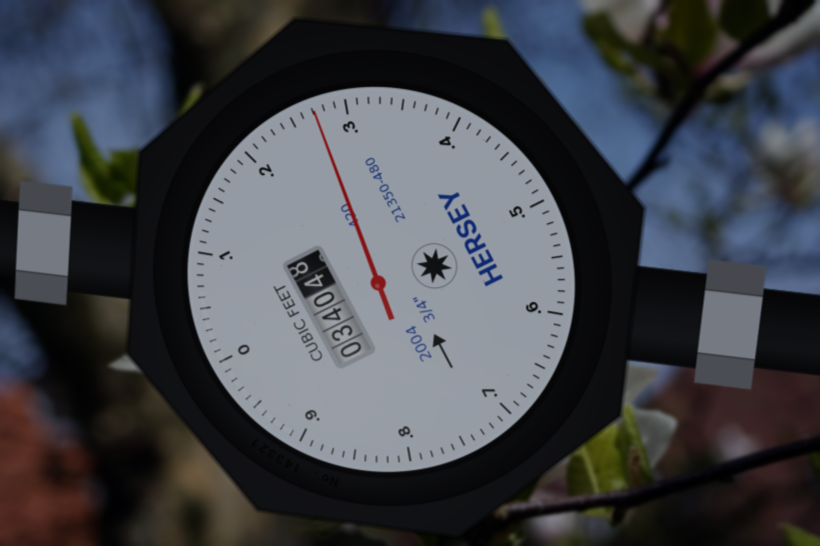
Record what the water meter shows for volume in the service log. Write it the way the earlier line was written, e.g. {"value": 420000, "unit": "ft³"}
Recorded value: {"value": 34048.27, "unit": "ft³"}
